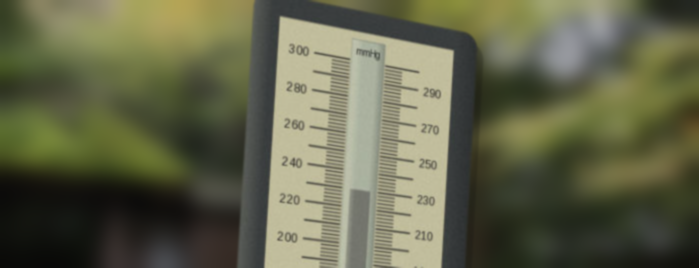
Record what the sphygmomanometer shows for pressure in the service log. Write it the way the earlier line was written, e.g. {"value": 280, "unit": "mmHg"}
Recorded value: {"value": 230, "unit": "mmHg"}
